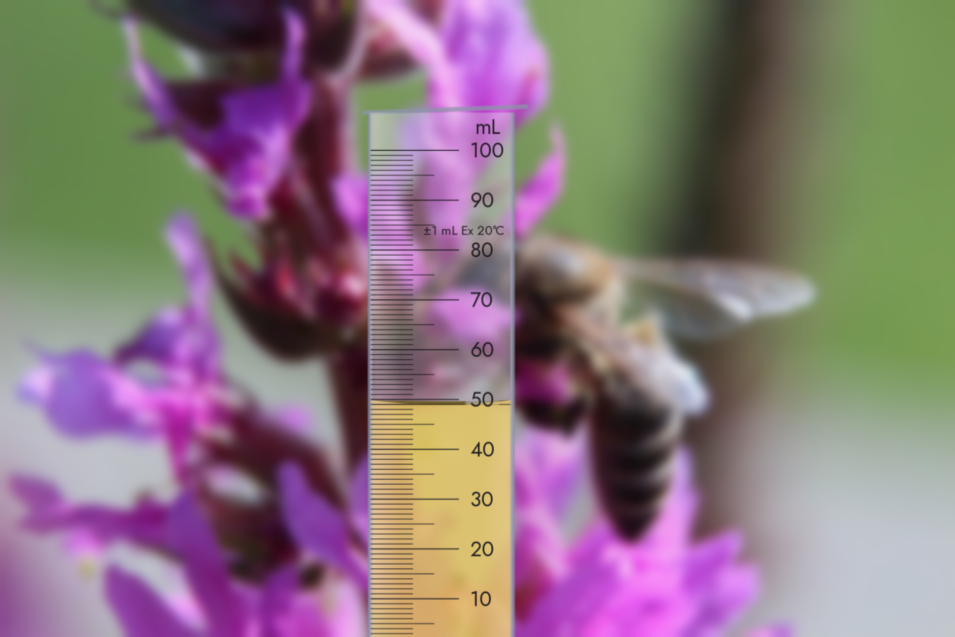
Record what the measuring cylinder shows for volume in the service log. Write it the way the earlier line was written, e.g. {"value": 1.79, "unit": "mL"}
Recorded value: {"value": 49, "unit": "mL"}
